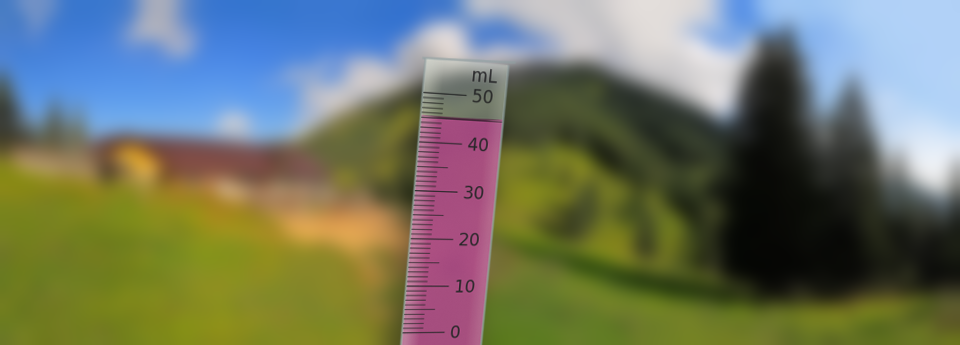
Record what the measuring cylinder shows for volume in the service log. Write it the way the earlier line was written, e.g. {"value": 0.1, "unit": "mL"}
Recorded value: {"value": 45, "unit": "mL"}
